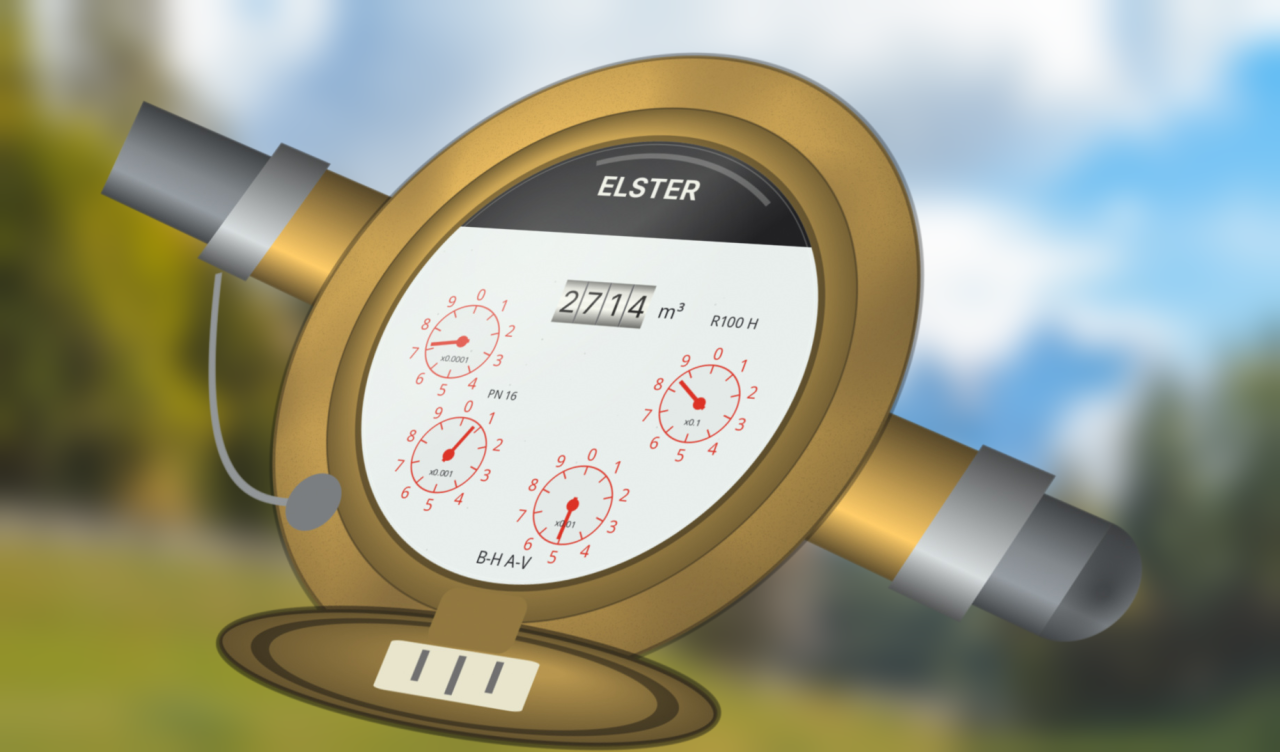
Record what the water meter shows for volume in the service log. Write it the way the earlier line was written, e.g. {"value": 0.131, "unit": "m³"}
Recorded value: {"value": 2714.8507, "unit": "m³"}
